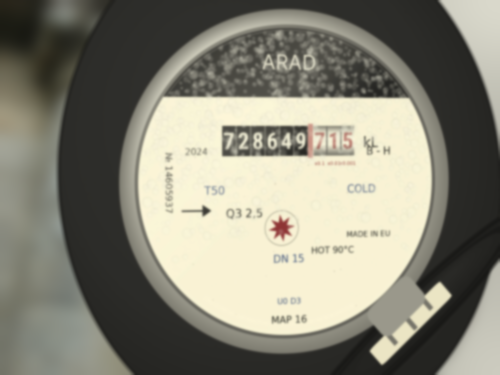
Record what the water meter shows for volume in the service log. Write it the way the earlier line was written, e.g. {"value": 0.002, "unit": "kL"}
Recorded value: {"value": 728649.715, "unit": "kL"}
